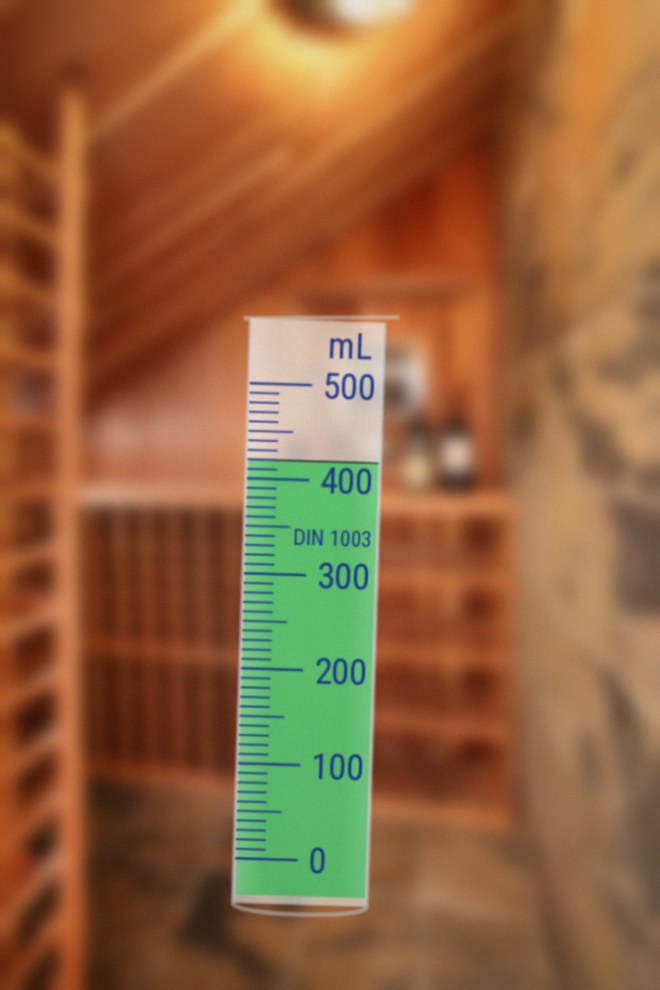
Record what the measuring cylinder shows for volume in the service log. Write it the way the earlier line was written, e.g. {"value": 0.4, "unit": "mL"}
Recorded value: {"value": 420, "unit": "mL"}
